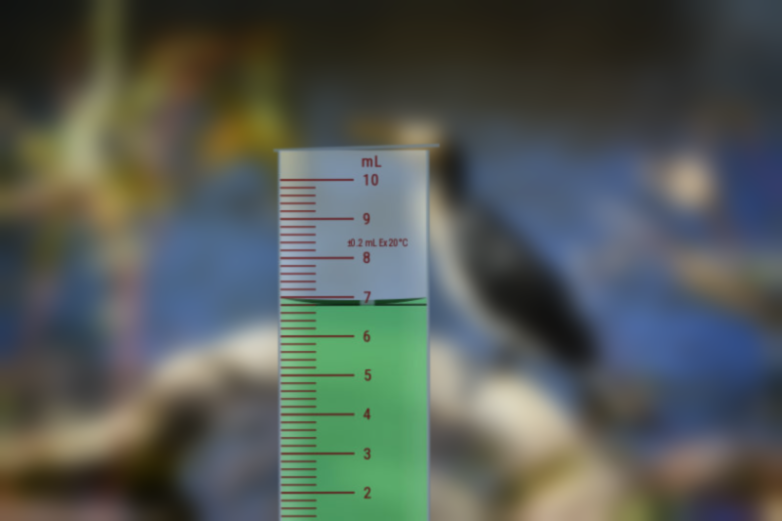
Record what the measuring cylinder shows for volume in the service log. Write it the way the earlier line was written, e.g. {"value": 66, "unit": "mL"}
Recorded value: {"value": 6.8, "unit": "mL"}
